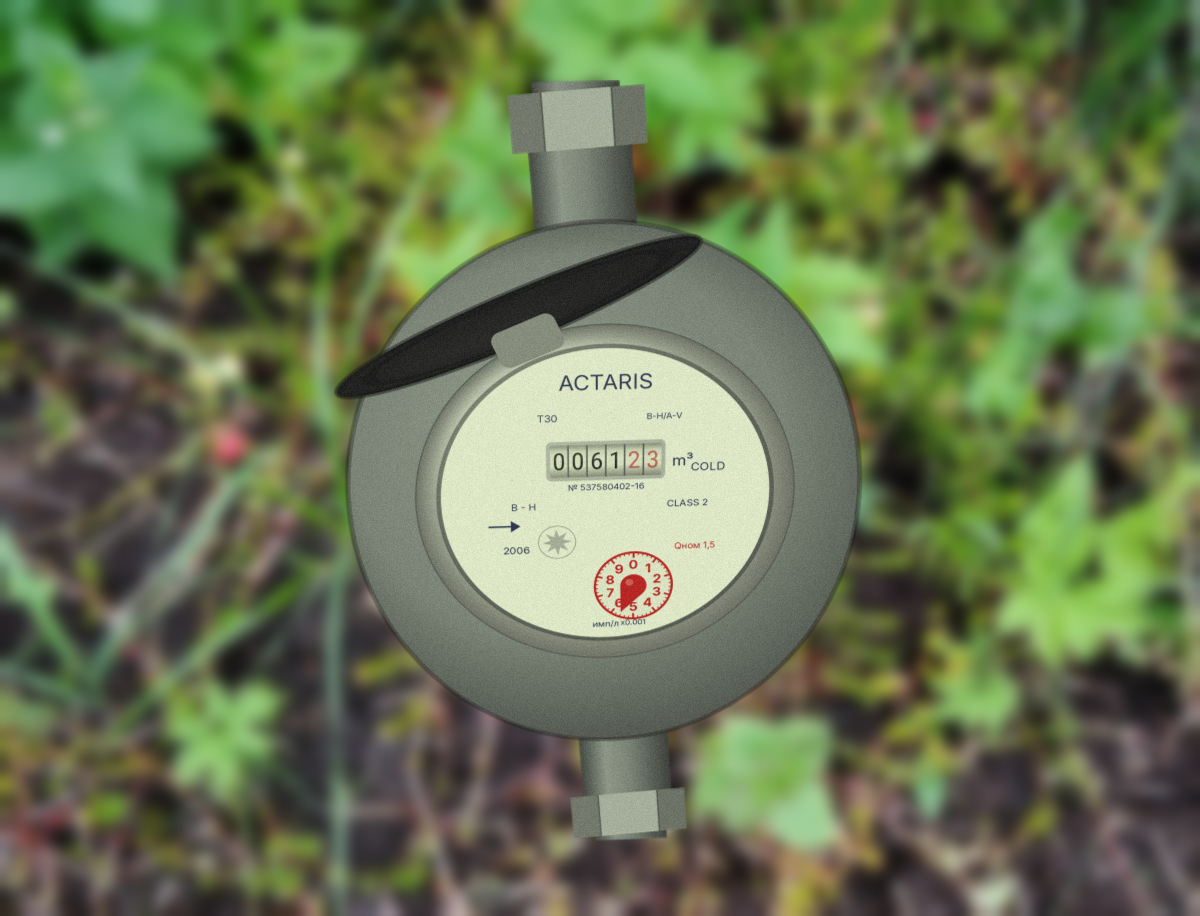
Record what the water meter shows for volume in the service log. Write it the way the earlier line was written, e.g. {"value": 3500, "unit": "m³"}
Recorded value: {"value": 61.235, "unit": "m³"}
